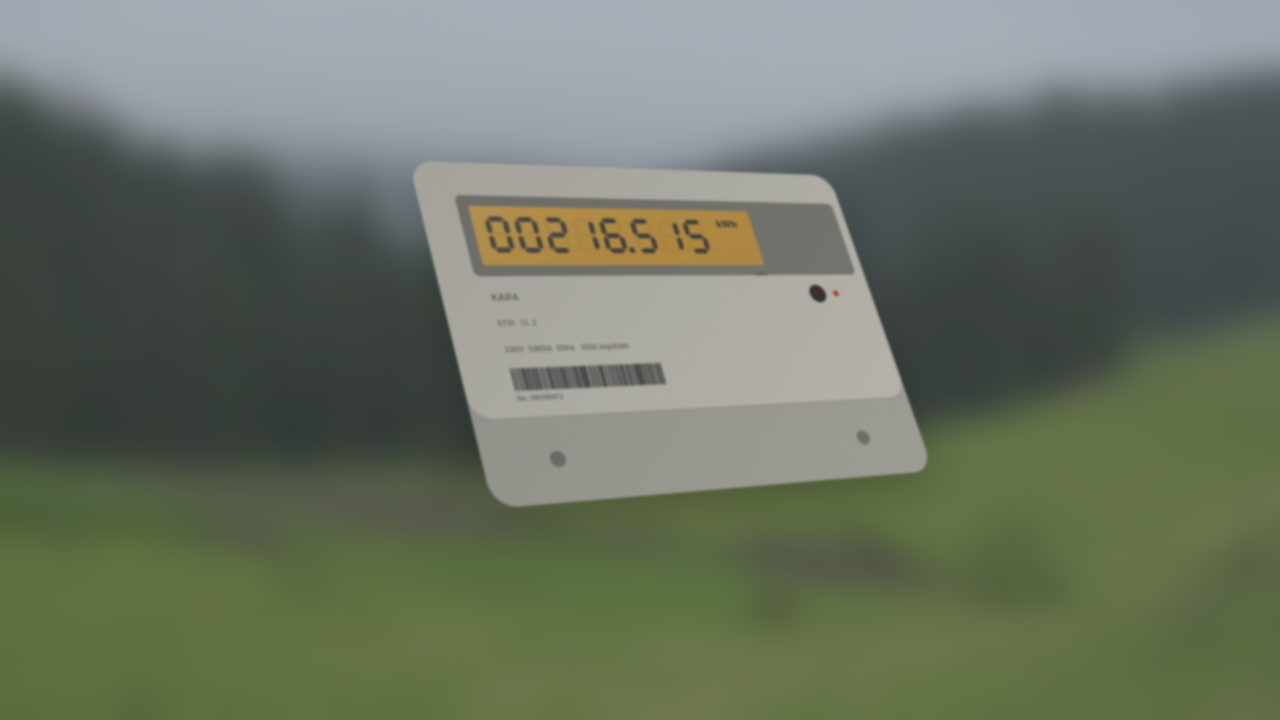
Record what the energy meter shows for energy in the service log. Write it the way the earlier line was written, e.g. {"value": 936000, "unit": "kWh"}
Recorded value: {"value": 216.515, "unit": "kWh"}
